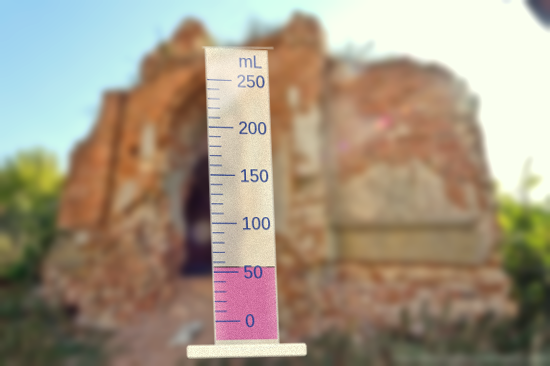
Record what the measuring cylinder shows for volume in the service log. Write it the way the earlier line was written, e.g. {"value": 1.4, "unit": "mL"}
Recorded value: {"value": 55, "unit": "mL"}
